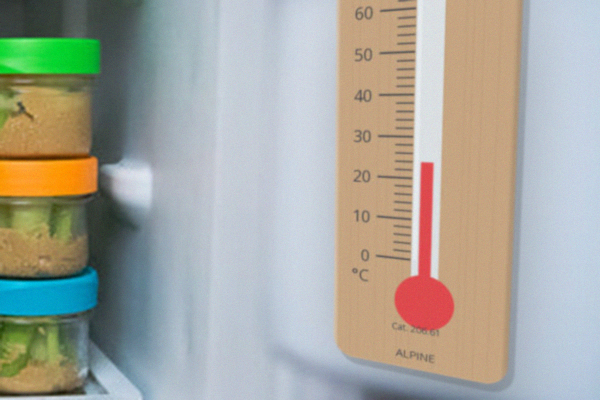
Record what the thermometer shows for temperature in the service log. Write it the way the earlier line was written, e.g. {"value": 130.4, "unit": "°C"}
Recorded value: {"value": 24, "unit": "°C"}
